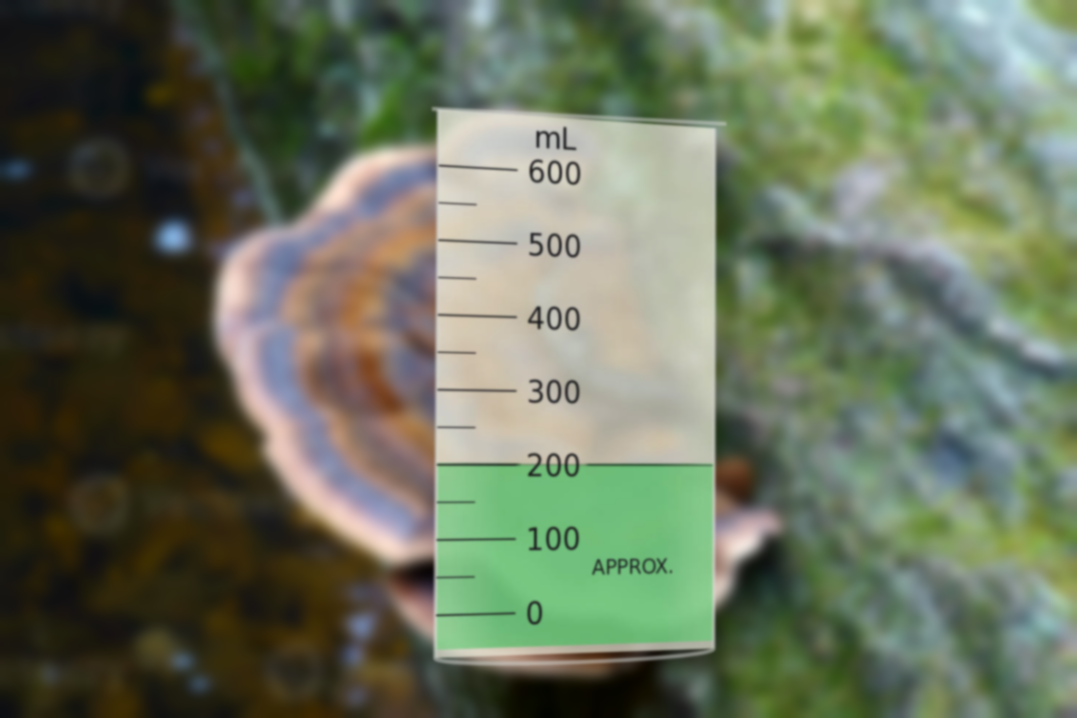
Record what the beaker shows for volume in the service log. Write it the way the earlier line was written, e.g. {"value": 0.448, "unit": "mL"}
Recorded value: {"value": 200, "unit": "mL"}
